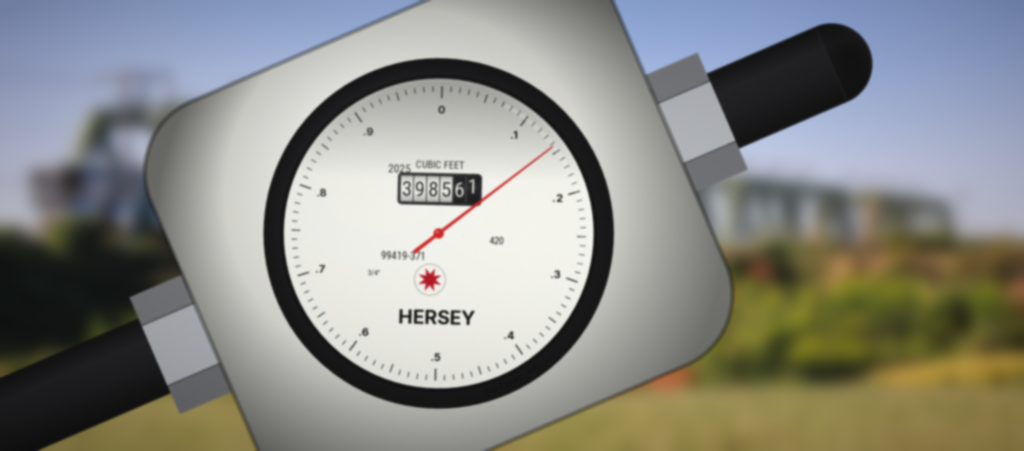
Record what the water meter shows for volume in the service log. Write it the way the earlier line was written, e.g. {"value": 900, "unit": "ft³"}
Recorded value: {"value": 398561.14, "unit": "ft³"}
